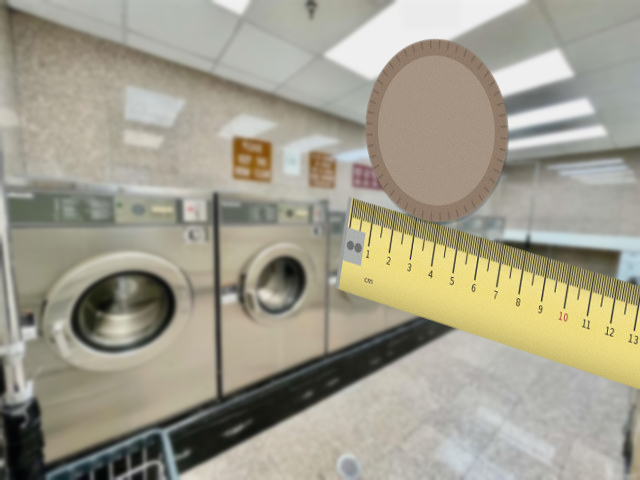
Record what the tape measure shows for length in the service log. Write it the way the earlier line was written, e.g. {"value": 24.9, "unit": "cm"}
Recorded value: {"value": 6.5, "unit": "cm"}
